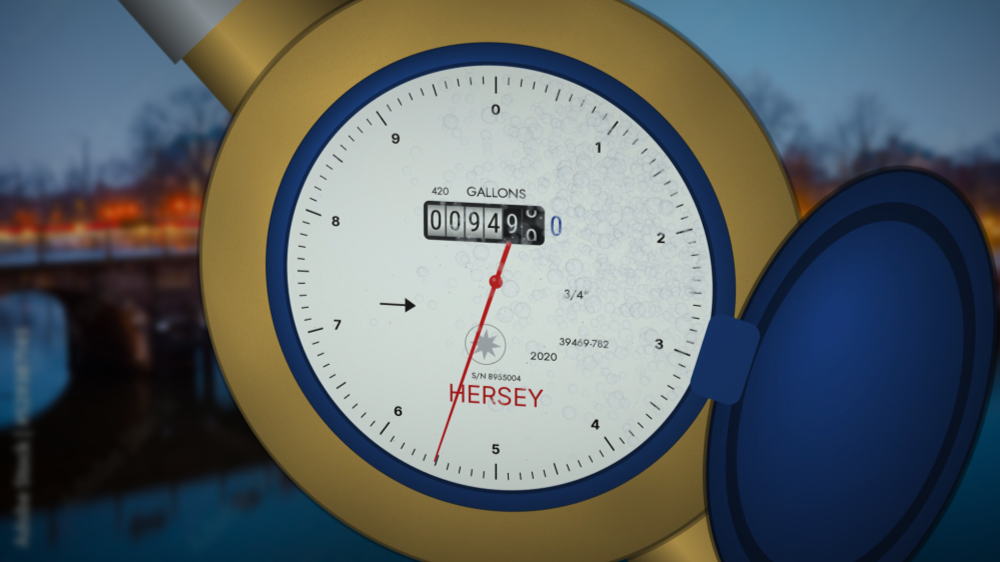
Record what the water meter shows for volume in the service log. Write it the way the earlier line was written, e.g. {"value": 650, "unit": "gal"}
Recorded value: {"value": 94985.5, "unit": "gal"}
